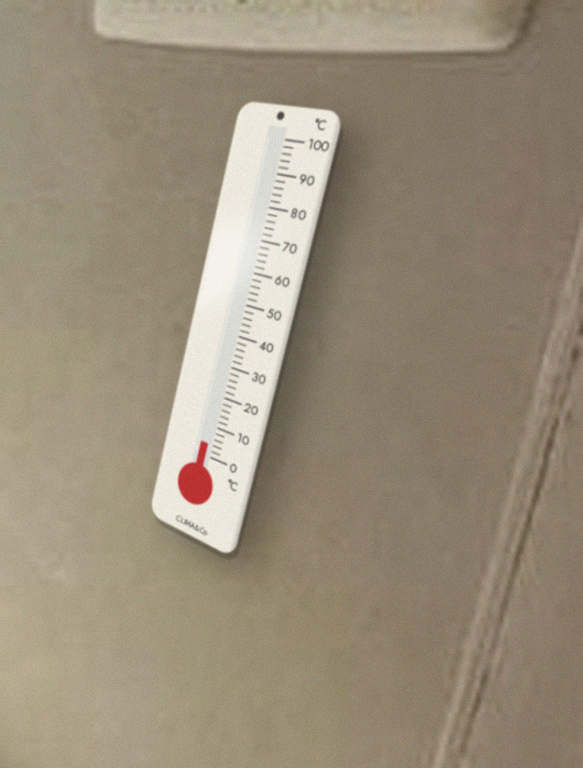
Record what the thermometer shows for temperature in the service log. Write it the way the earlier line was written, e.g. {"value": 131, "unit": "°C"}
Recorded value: {"value": 4, "unit": "°C"}
